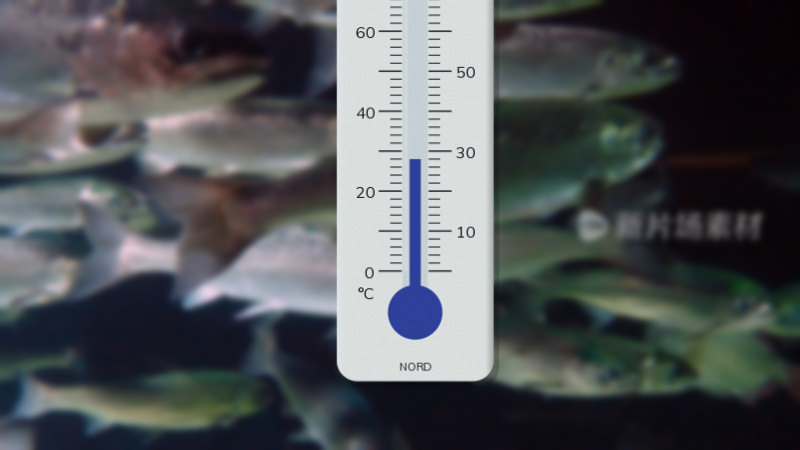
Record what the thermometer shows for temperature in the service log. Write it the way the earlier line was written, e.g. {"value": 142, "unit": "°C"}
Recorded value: {"value": 28, "unit": "°C"}
